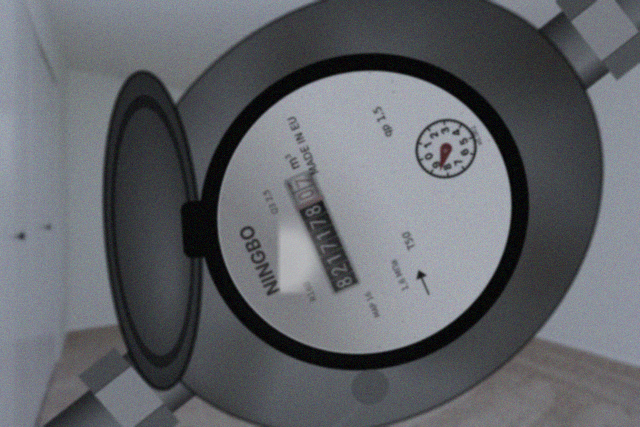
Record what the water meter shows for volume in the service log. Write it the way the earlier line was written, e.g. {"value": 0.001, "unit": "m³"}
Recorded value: {"value": 8217178.068, "unit": "m³"}
